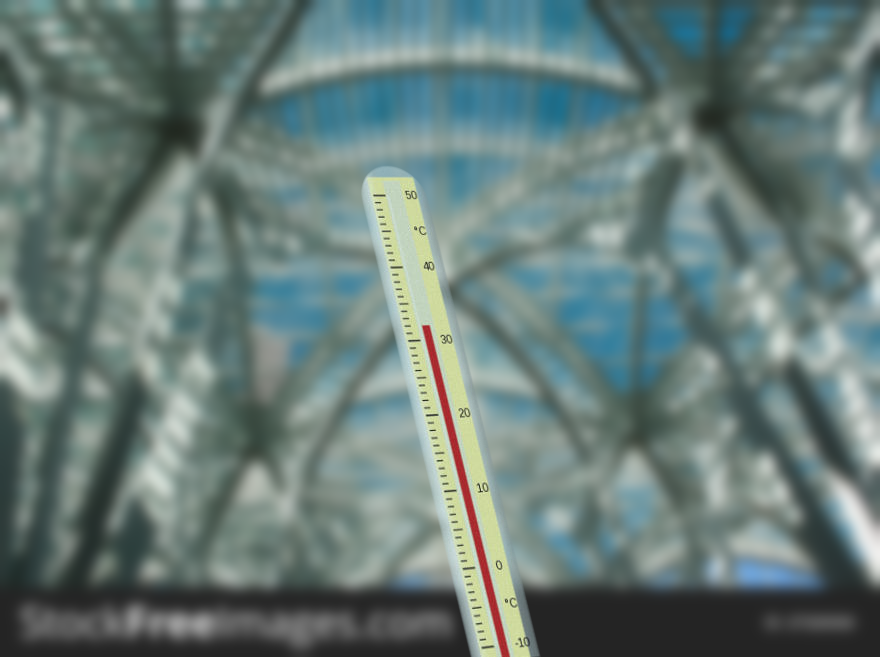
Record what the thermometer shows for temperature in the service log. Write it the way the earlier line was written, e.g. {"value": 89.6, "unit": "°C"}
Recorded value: {"value": 32, "unit": "°C"}
